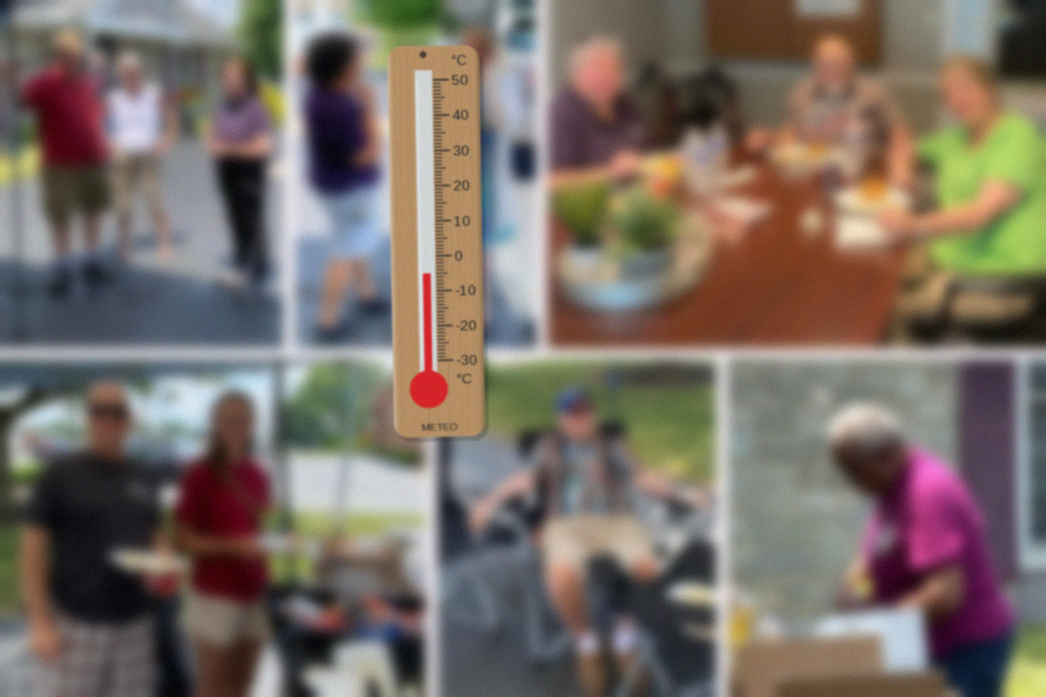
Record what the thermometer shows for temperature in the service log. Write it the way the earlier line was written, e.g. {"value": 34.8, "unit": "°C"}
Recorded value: {"value": -5, "unit": "°C"}
